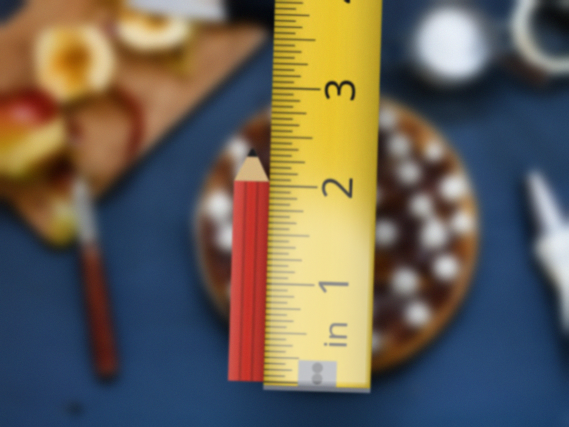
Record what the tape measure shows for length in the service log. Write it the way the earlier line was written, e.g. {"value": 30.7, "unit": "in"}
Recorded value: {"value": 2.375, "unit": "in"}
